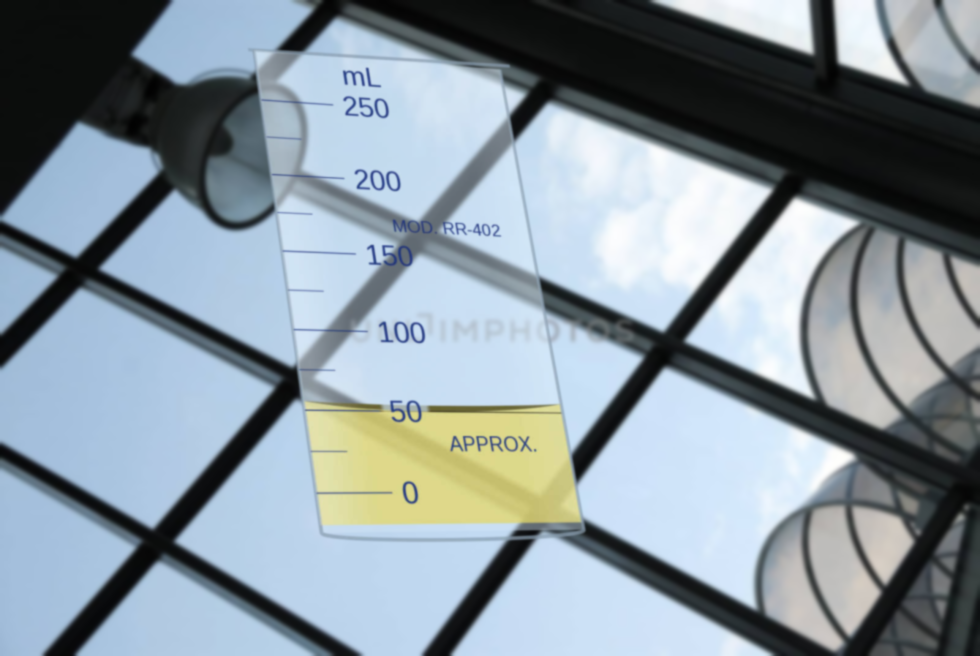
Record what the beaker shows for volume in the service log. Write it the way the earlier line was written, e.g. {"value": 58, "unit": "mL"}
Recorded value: {"value": 50, "unit": "mL"}
